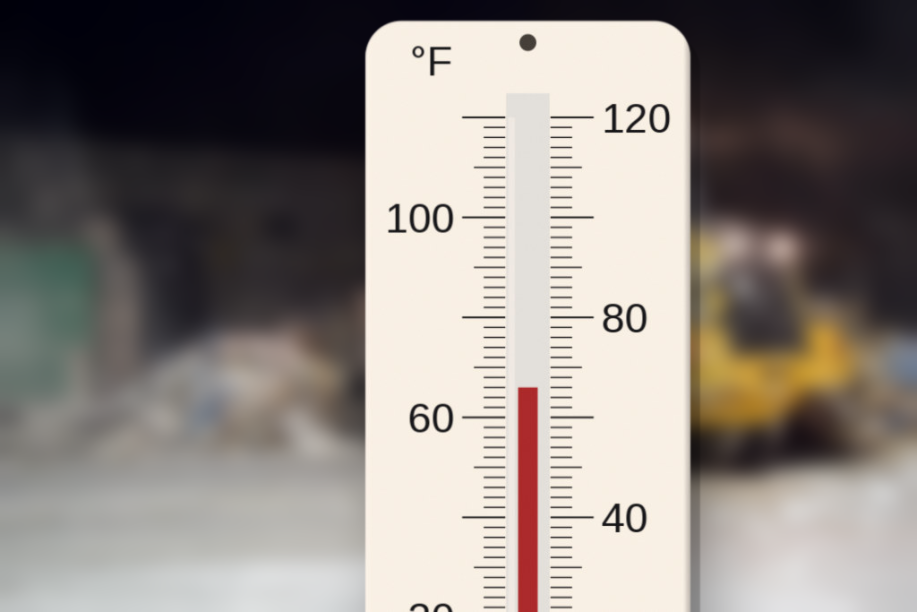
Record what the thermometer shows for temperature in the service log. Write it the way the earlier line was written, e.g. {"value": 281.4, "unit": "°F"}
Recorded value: {"value": 66, "unit": "°F"}
